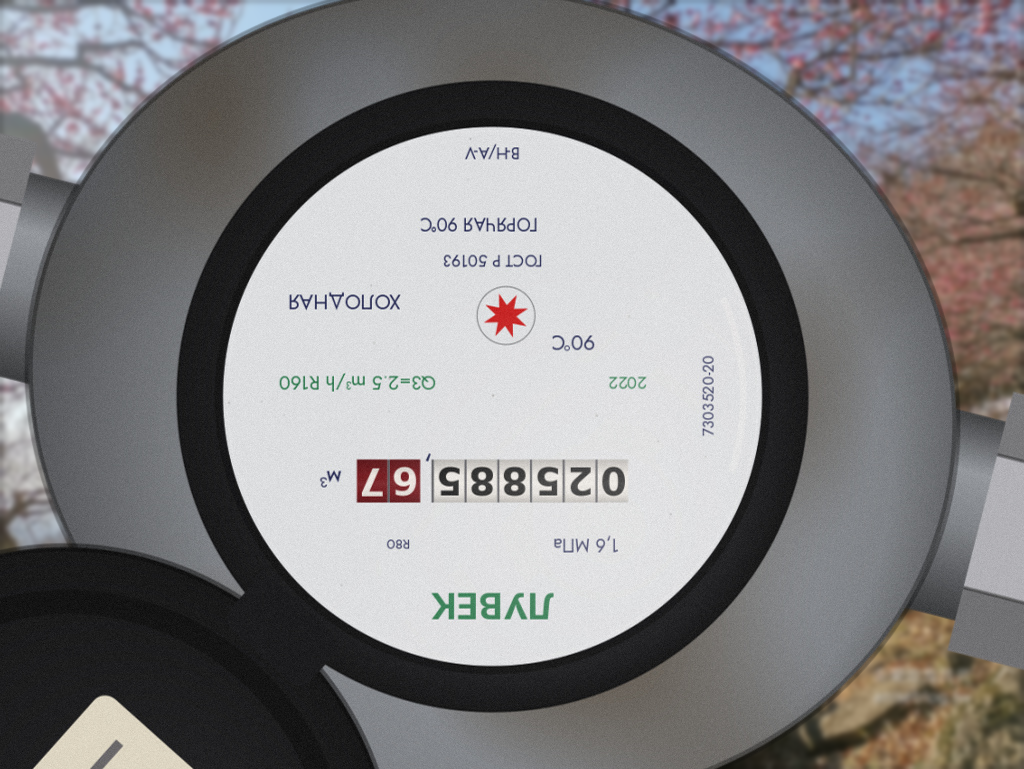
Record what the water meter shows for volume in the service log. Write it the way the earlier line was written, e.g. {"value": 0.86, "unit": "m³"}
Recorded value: {"value": 25885.67, "unit": "m³"}
